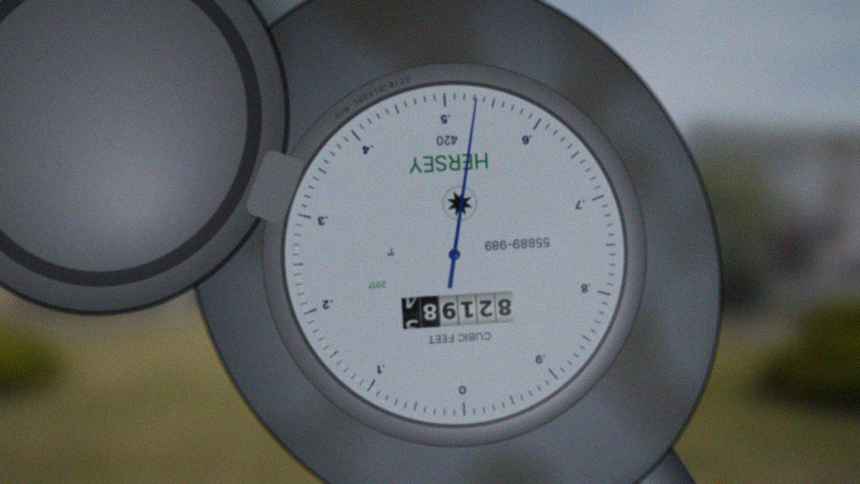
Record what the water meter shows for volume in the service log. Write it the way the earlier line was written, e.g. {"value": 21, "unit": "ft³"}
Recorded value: {"value": 821983.53, "unit": "ft³"}
